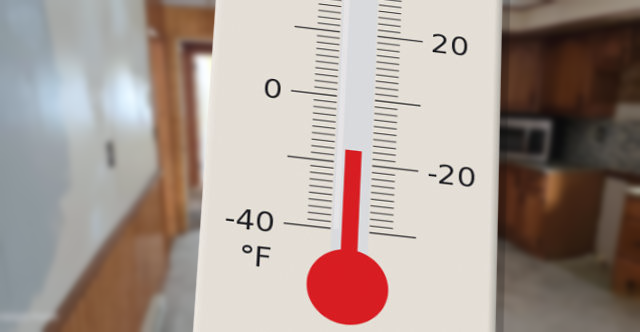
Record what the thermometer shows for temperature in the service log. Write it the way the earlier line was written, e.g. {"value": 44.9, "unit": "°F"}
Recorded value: {"value": -16, "unit": "°F"}
